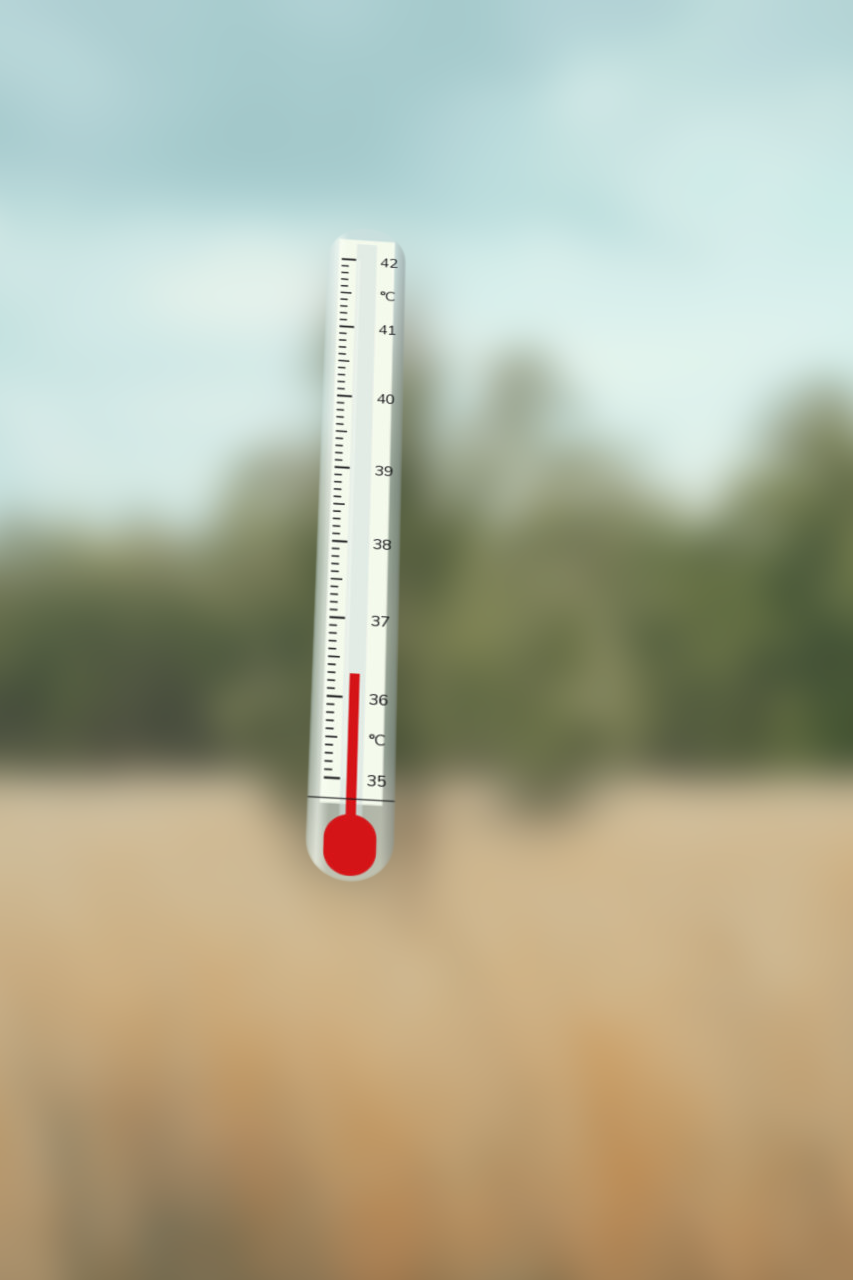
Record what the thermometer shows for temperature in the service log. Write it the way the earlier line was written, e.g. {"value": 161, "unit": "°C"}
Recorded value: {"value": 36.3, "unit": "°C"}
